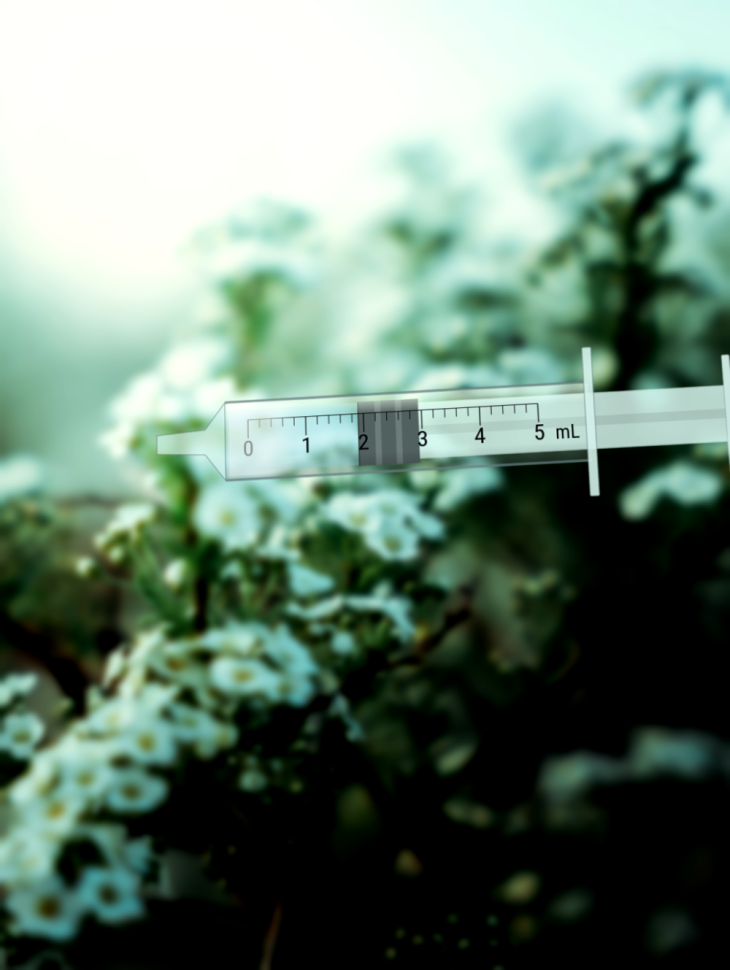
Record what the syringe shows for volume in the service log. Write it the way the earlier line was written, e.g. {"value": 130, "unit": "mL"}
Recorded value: {"value": 1.9, "unit": "mL"}
